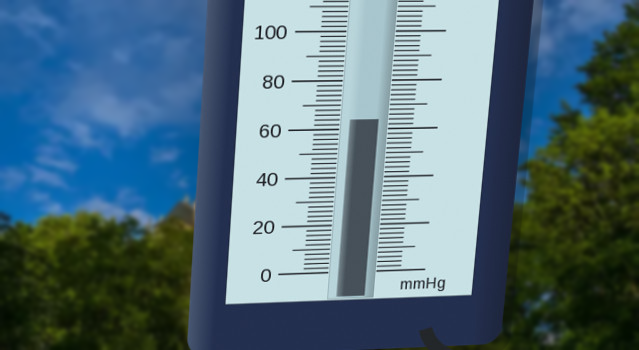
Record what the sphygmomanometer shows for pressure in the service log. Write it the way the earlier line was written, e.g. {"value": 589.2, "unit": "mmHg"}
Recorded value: {"value": 64, "unit": "mmHg"}
